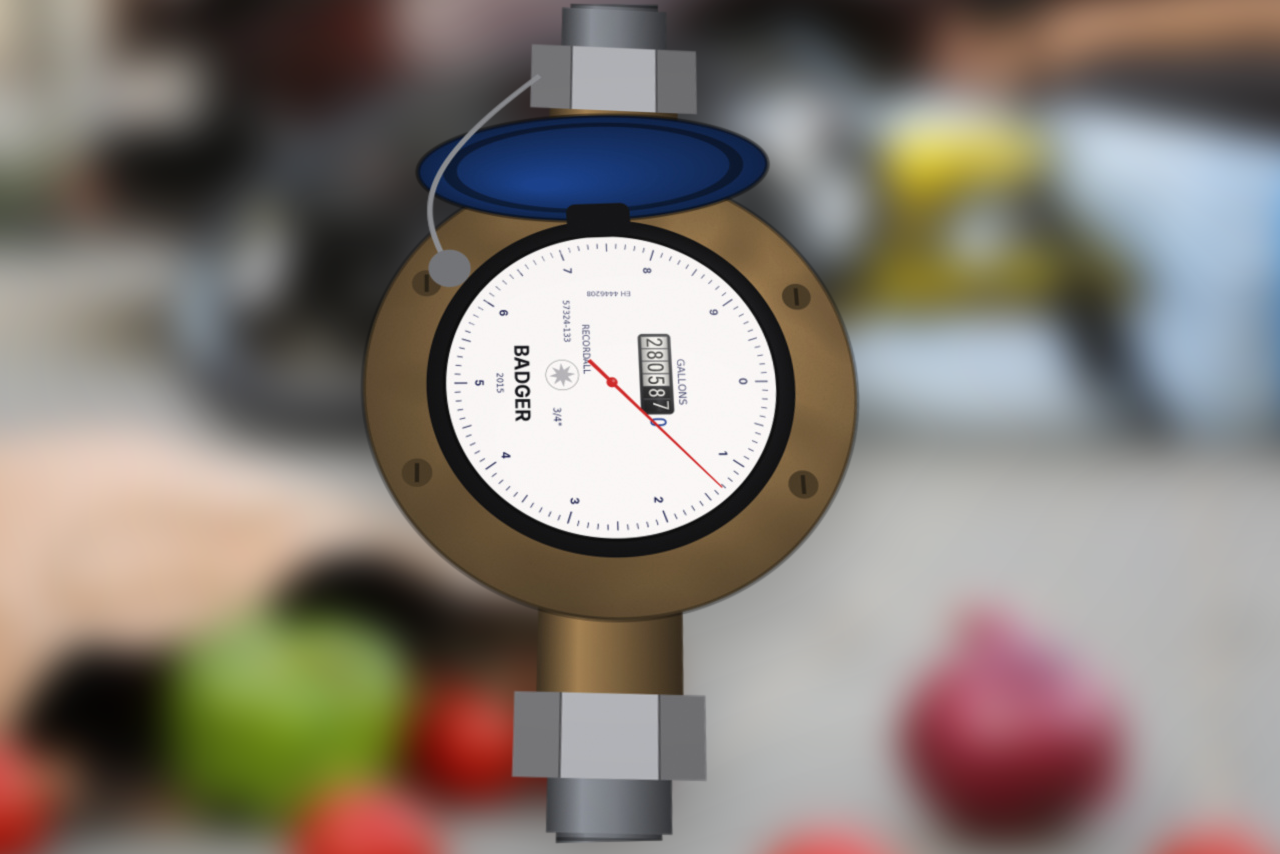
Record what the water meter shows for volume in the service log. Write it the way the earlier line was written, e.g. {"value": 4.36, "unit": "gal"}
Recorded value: {"value": 2805871.3, "unit": "gal"}
